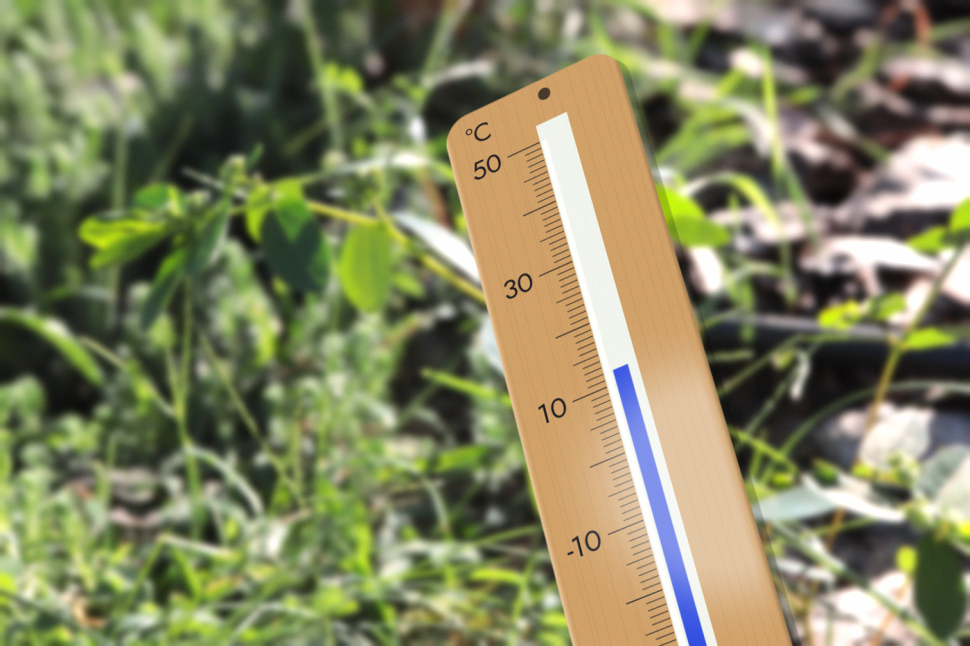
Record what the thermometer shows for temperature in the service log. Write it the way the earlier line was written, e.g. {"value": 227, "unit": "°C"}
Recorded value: {"value": 12, "unit": "°C"}
